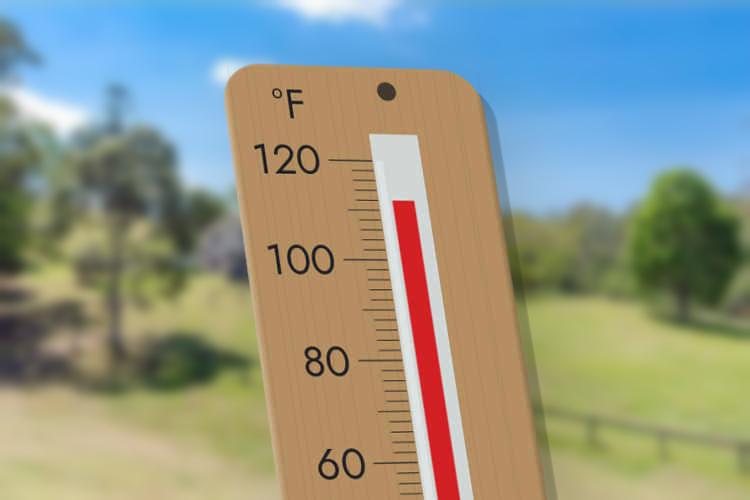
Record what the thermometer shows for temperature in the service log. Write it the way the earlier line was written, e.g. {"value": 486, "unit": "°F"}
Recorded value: {"value": 112, "unit": "°F"}
